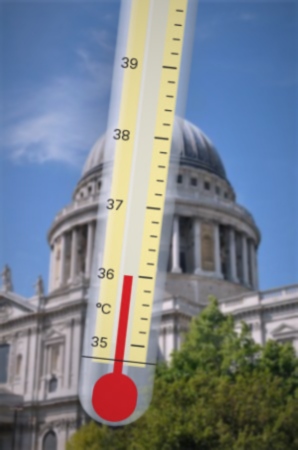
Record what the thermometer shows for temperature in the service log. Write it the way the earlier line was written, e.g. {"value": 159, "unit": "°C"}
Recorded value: {"value": 36, "unit": "°C"}
